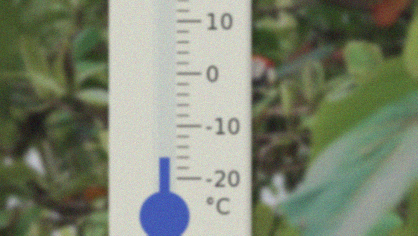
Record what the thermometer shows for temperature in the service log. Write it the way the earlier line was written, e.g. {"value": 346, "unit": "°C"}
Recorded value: {"value": -16, "unit": "°C"}
